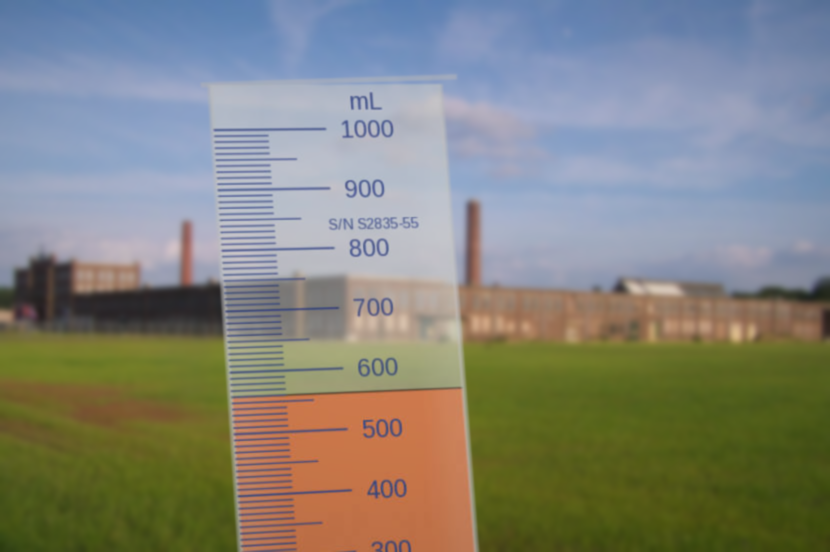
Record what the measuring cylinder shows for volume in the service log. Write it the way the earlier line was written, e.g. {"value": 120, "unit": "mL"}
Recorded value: {"value": 560, "unit": "mL"}
